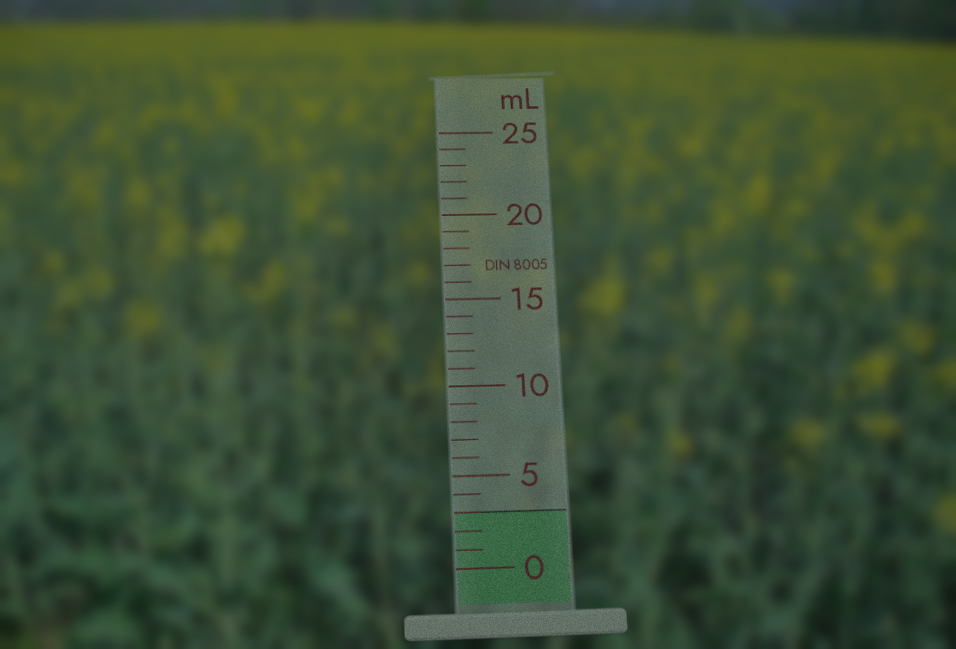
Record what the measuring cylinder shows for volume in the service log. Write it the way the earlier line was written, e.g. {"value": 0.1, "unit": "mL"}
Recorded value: {"value": 3, "unit": "mL"}
